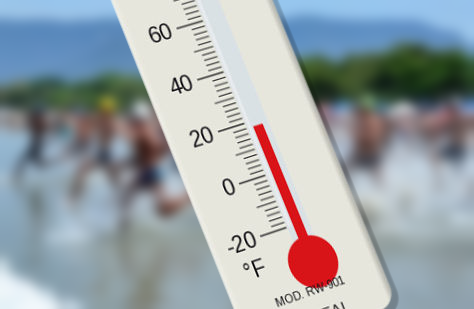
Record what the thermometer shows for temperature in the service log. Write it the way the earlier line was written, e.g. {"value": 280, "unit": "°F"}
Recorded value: {"value": 18, "unit": "°F"}
